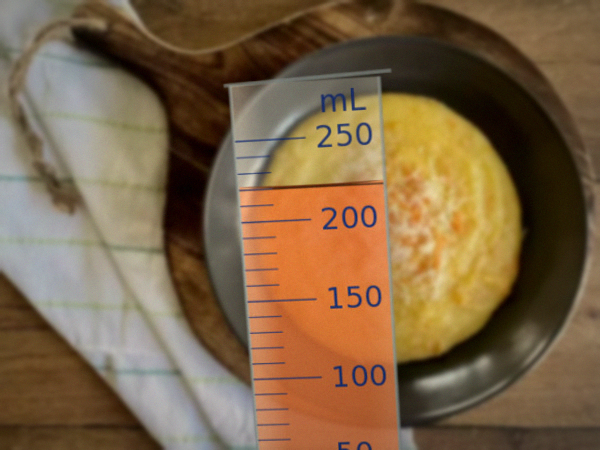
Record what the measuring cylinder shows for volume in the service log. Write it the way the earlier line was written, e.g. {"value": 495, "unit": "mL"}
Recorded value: {"value": 220, "unit": "mL"}
